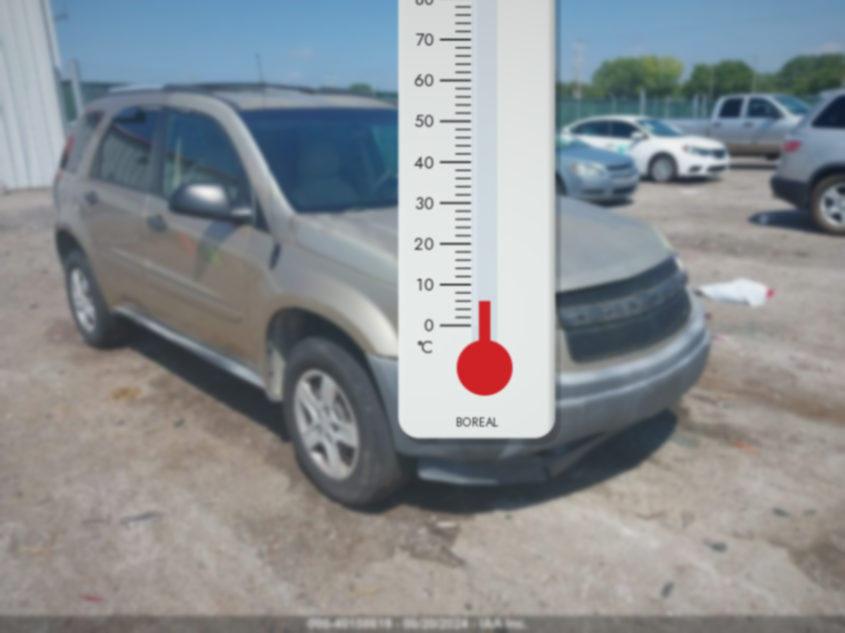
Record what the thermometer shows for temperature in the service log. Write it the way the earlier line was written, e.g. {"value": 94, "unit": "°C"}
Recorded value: {"value": 6, "unit": "°C"}
